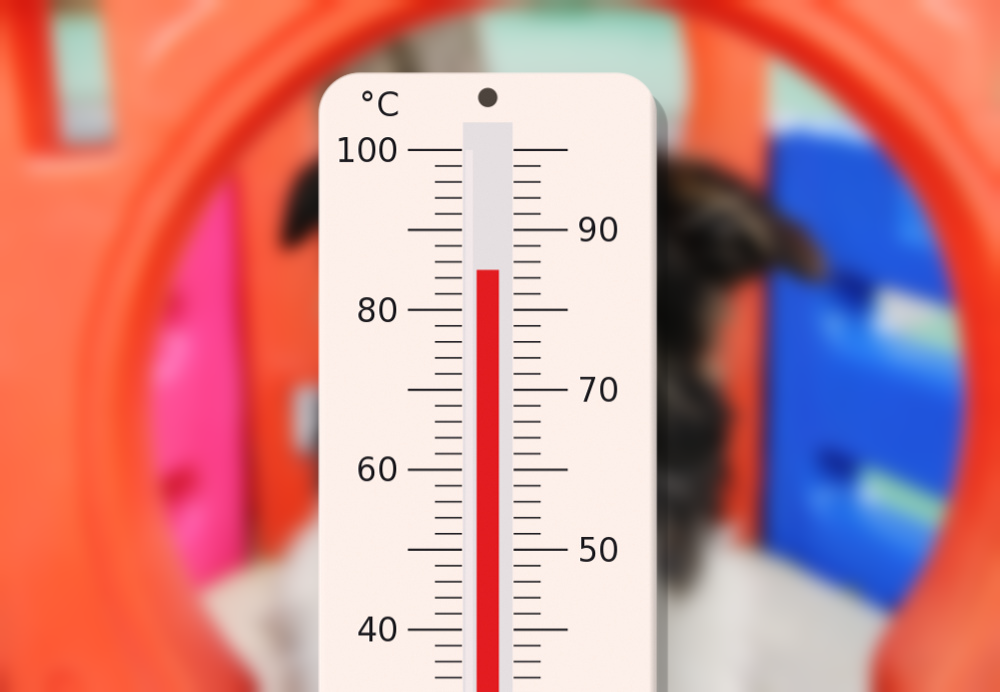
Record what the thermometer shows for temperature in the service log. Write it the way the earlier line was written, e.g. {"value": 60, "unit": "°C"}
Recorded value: {"value": 85, "unit": "°C"}
